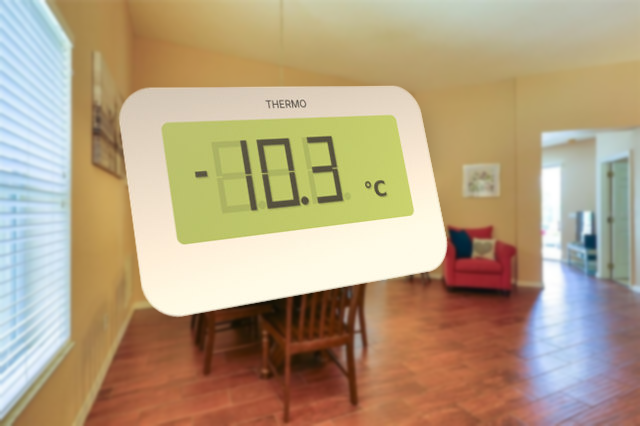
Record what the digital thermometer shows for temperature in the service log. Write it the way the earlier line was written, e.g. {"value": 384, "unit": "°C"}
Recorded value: {"value": -10.3, "unit": "°C"}
